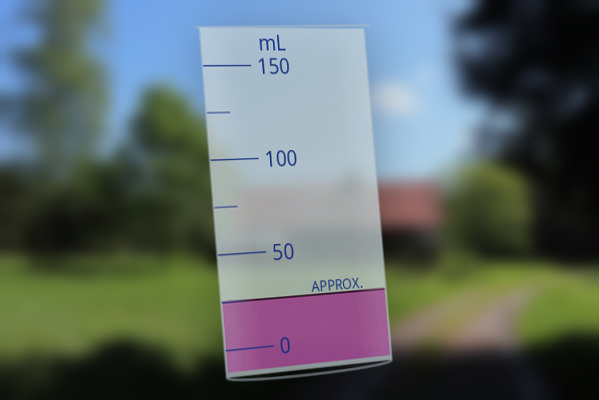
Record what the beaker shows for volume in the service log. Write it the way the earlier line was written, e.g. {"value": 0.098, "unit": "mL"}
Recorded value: {"value": 25, "unit": "mL"}
